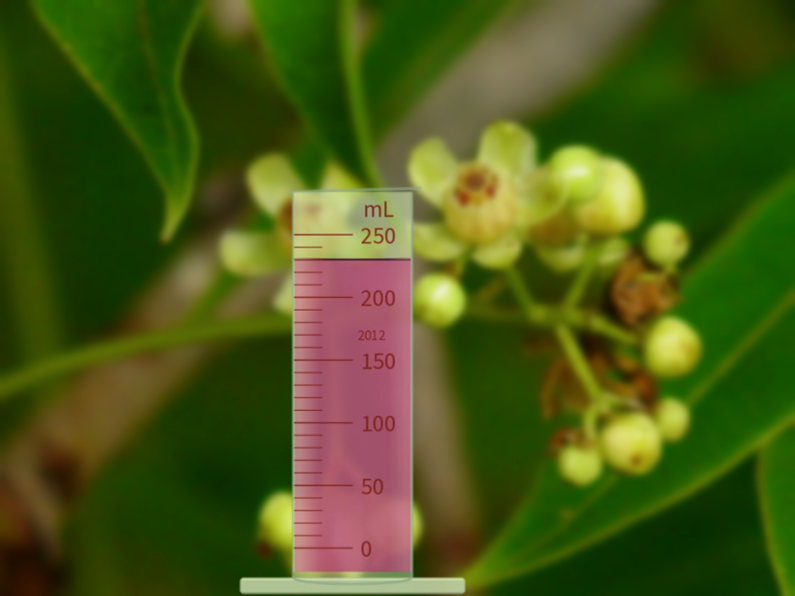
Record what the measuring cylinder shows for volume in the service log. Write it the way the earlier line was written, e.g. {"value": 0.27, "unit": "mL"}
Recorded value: {"value": 230, "unit": "mL"}
